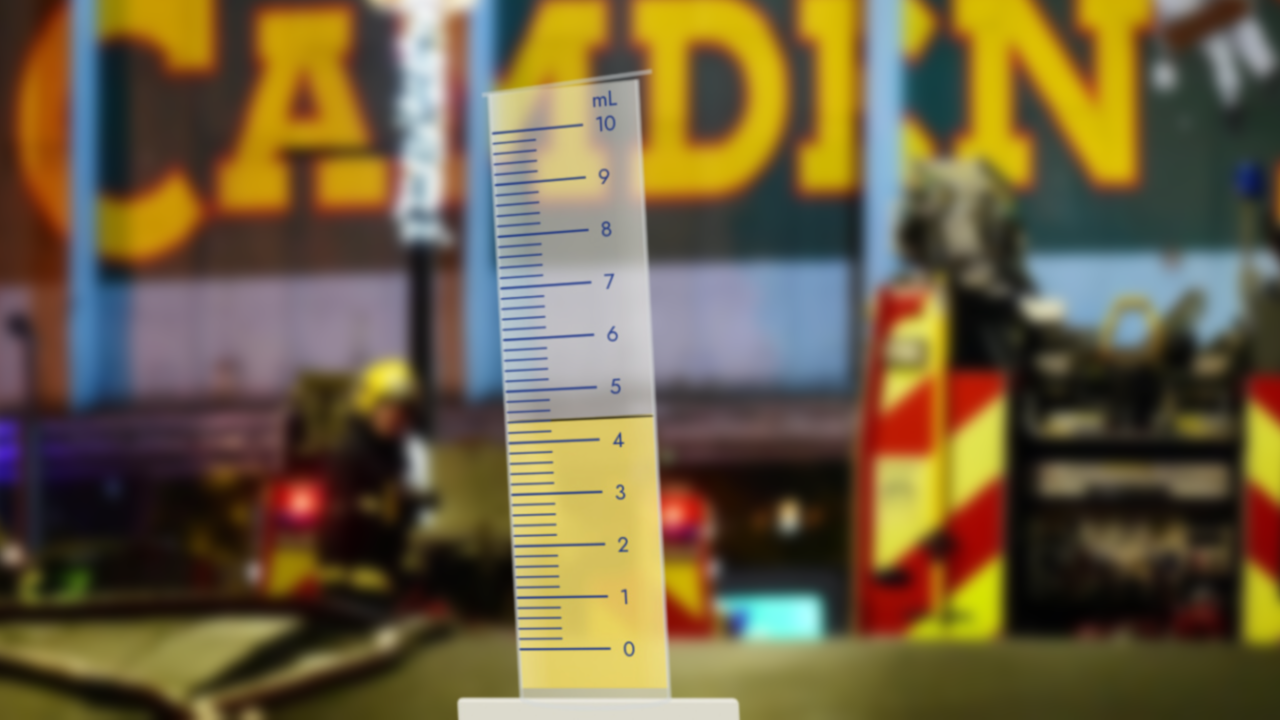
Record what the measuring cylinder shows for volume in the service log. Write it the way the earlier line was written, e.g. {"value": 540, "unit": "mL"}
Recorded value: {"value": 4.4, "unit": "mL"}
